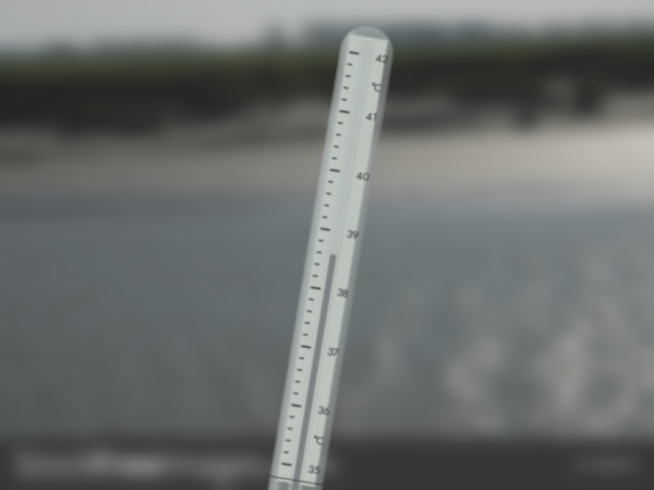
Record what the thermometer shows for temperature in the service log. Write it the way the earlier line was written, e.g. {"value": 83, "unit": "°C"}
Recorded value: {"value": 38.6, "unit": "°C"}
